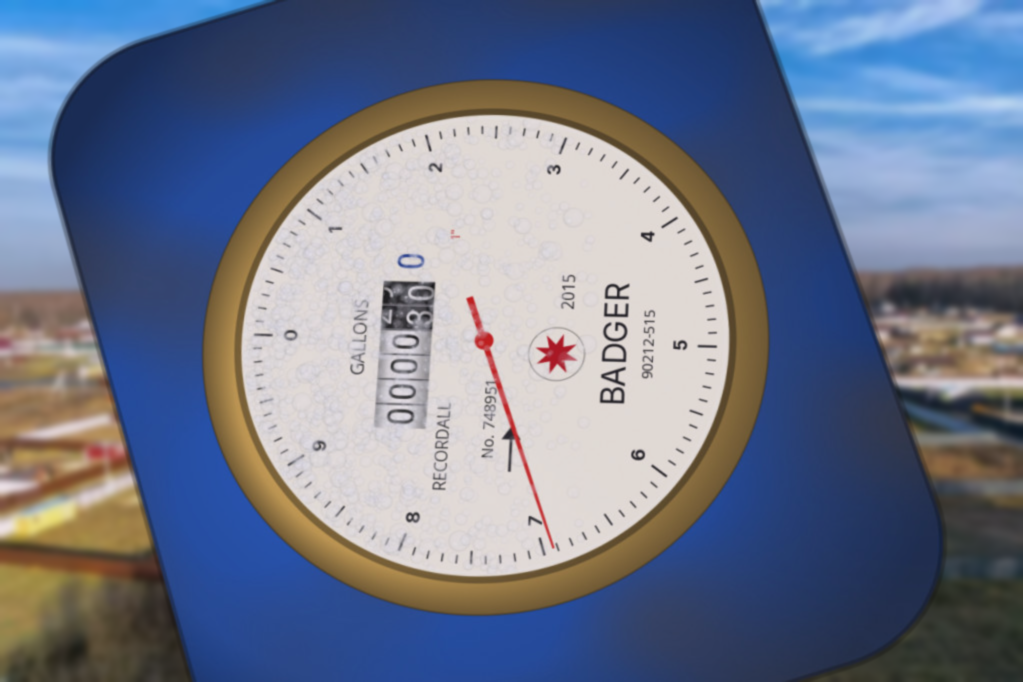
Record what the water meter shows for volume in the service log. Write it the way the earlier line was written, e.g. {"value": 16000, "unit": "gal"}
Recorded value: {"value": 296.9, "unit": "gal"}
